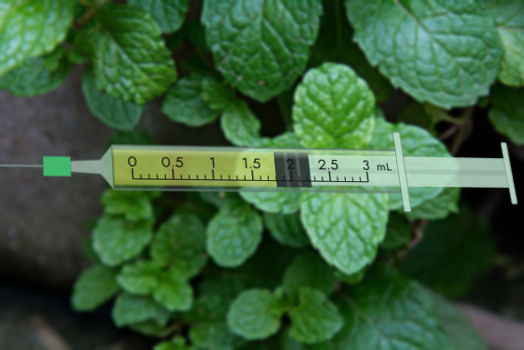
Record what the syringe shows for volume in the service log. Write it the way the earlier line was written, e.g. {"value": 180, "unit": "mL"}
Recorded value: {"value": 1.8, "unit": "mL"}
